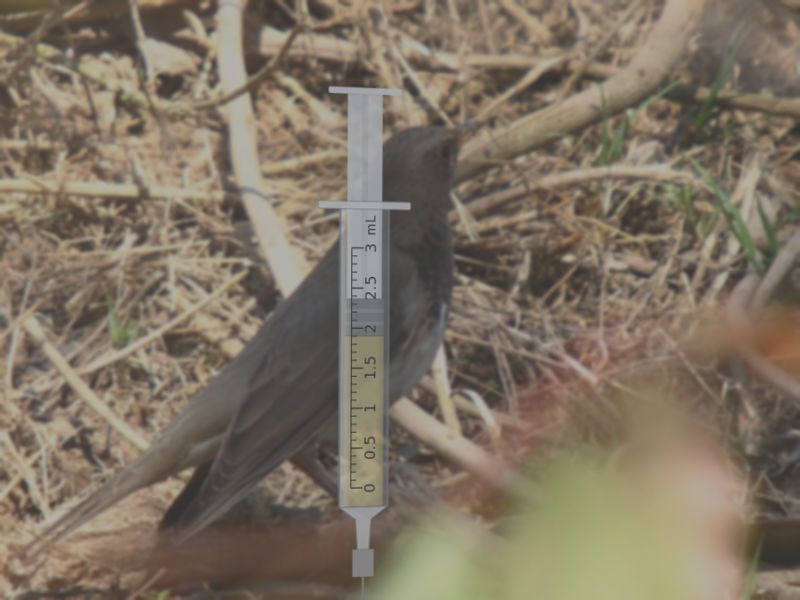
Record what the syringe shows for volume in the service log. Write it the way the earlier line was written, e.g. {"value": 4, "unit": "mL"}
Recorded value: {"value": 1.9, "unit": "mL"}
